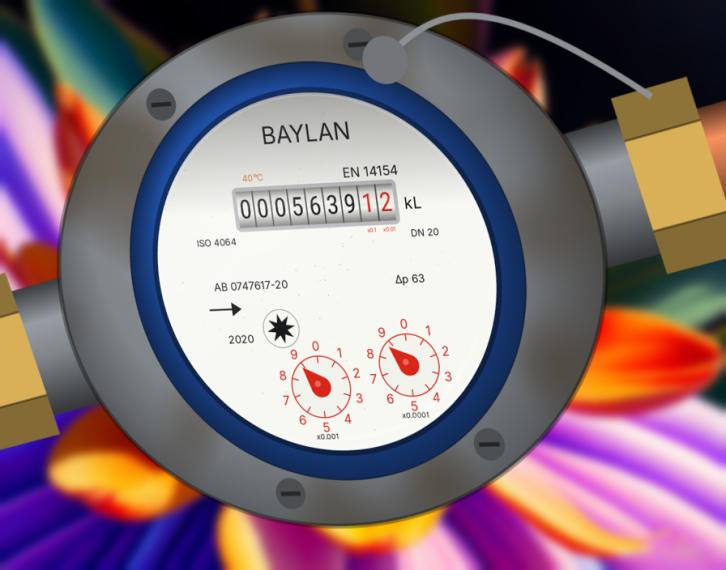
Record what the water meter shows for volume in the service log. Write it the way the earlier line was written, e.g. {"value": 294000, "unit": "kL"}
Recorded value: {"value": 5639.1288, "unit": "kL"}
